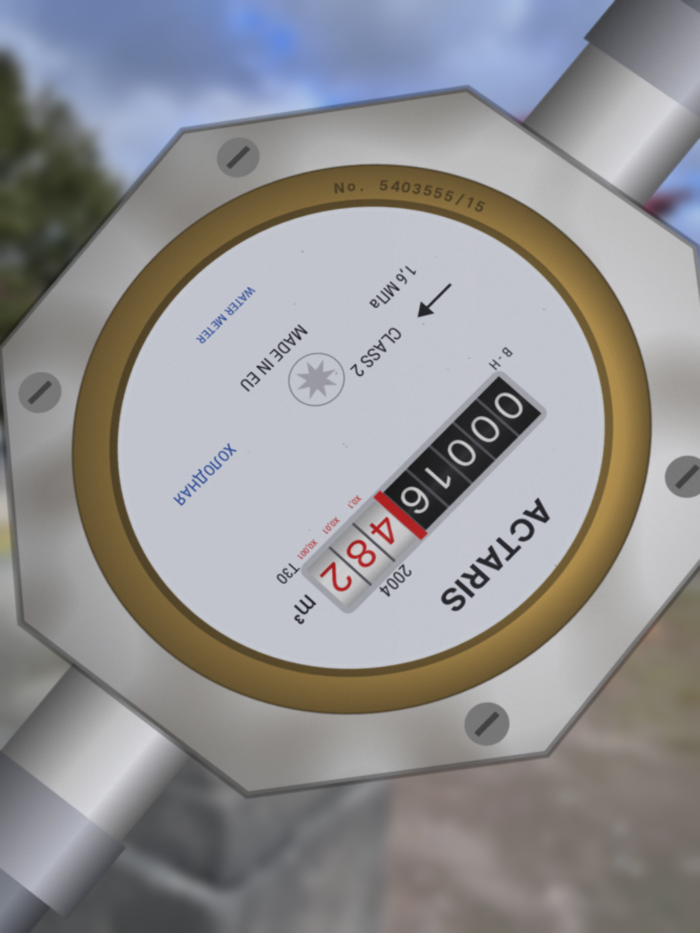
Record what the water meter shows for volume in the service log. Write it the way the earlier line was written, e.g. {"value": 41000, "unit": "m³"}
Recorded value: {"value": 16.482, "unit": "m³"}
